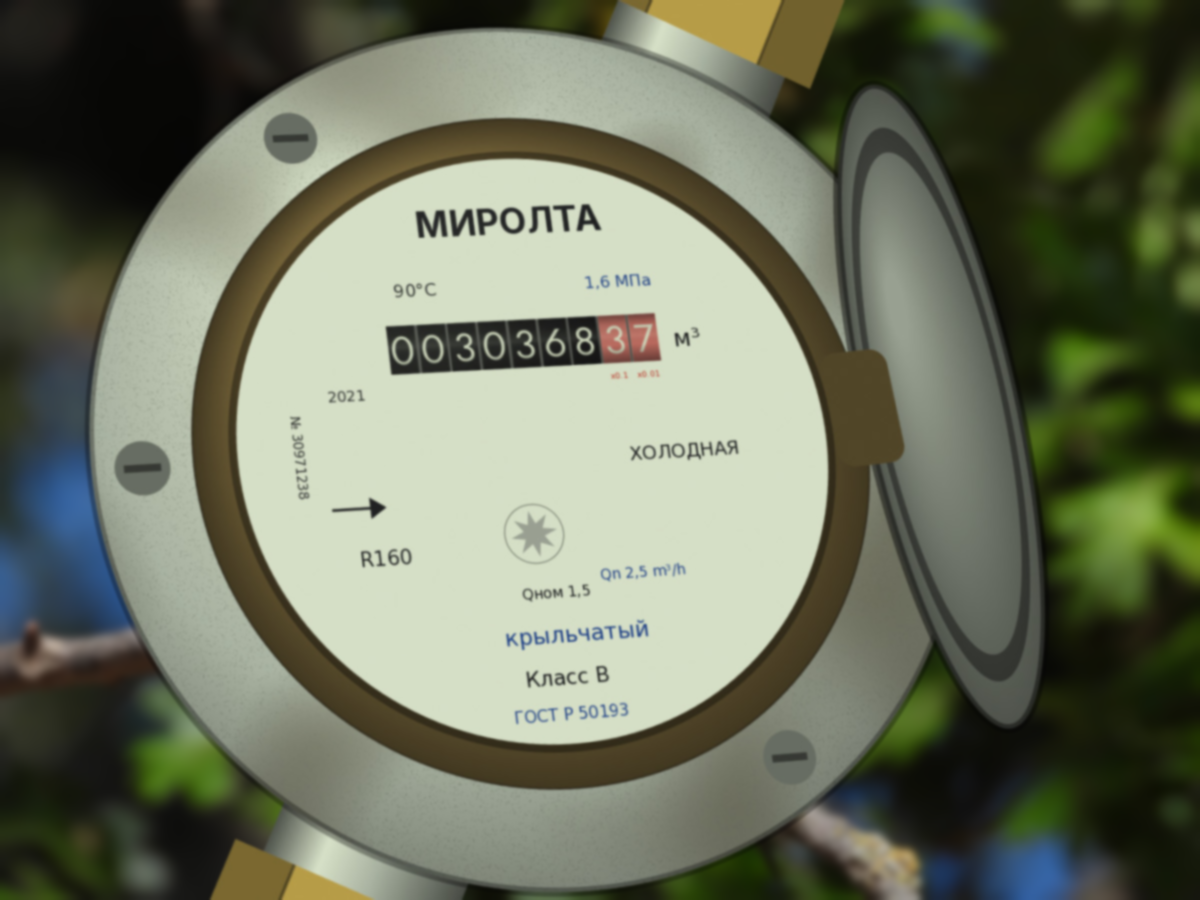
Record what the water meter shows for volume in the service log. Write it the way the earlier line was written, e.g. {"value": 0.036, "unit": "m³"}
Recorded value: {"value": 30368.37, "unit": "m³"}
